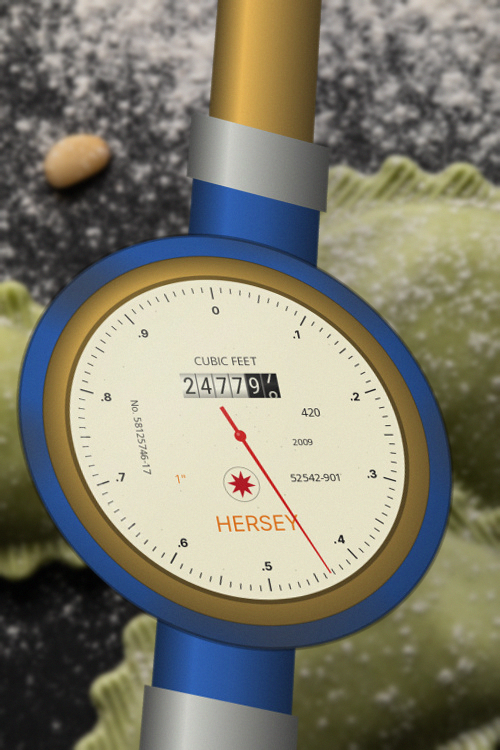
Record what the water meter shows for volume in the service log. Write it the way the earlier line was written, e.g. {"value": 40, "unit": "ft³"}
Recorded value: {"value": 247797.43, "unit": "ft³"}
